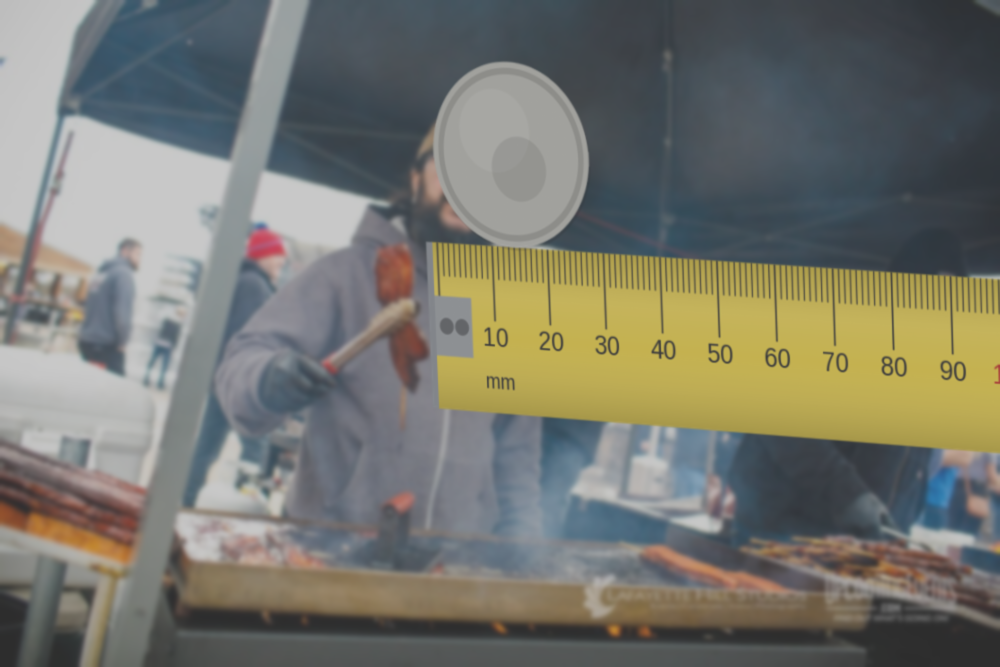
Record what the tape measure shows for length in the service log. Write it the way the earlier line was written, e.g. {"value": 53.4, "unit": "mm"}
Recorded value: {"value": 28, "unit": "mm"}
